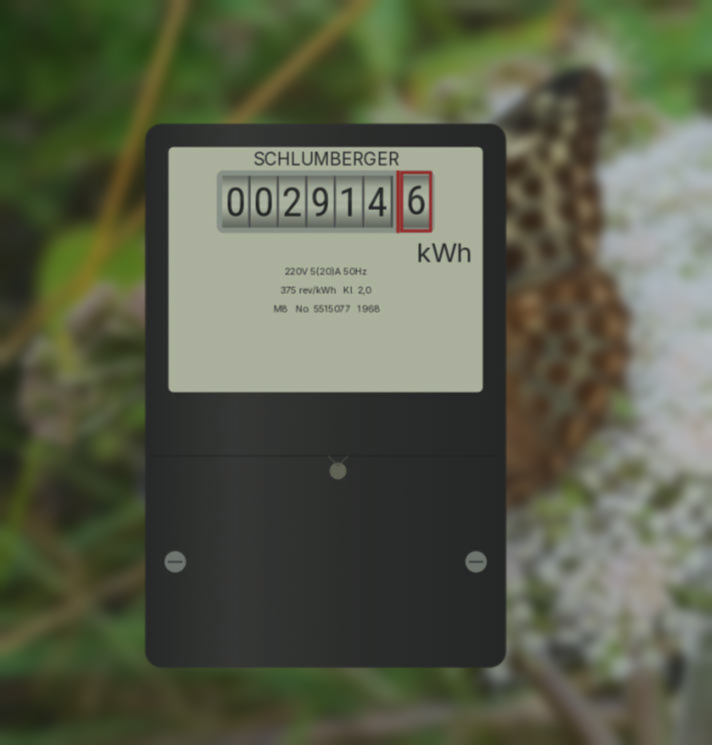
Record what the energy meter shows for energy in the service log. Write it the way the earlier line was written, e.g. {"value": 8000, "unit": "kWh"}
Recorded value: {"value": 2914.6, "unit": "kWh"}
